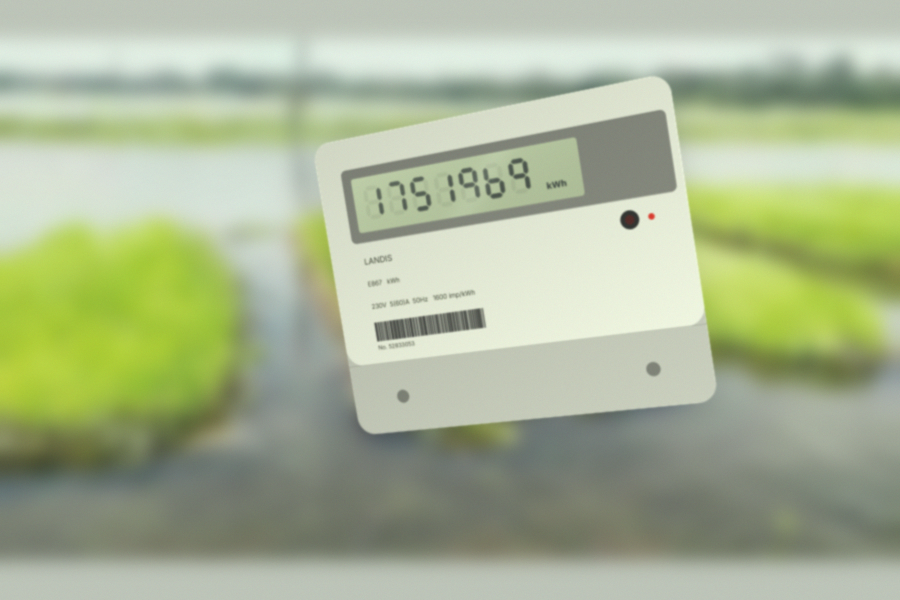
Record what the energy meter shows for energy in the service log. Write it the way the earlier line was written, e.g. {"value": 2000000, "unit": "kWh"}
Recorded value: {"value": 1751969, "unit": "kWh"}
